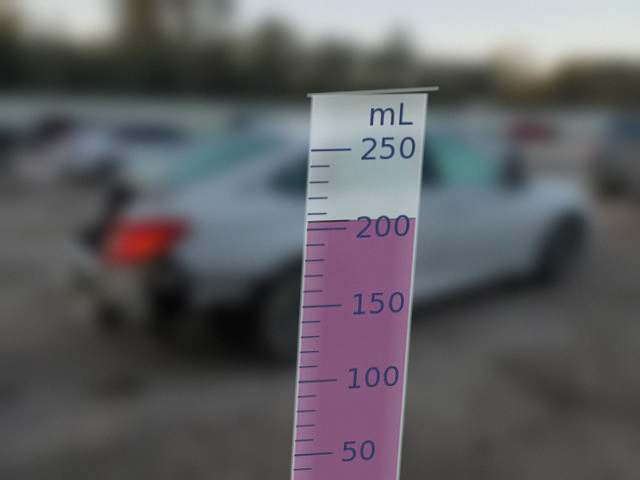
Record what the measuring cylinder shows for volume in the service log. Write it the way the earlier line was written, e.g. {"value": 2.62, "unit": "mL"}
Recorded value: {"value": 205, "unit": "mL"}
